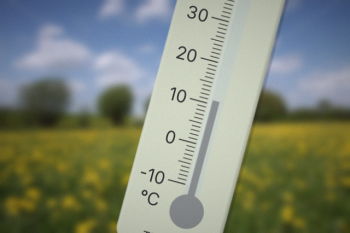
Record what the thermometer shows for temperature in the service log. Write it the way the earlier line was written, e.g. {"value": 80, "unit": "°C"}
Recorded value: {"value": 11, "unit": "°C"}
